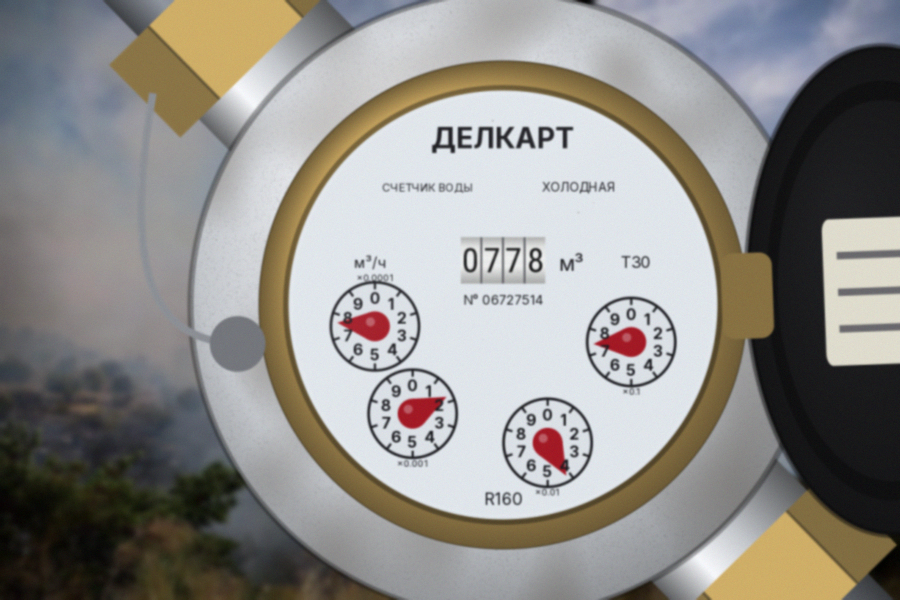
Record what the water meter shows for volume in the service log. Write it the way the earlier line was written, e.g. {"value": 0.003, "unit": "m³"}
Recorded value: {"value": 778.7417, "unit": "m³"}
